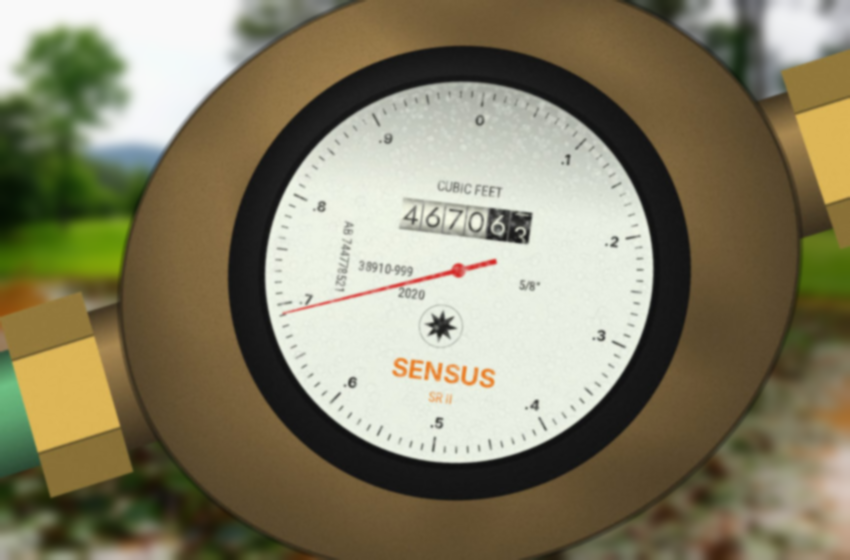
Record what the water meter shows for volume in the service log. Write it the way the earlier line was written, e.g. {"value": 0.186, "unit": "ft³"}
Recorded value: {"value": 467062.69, "unit": "ft³"}
